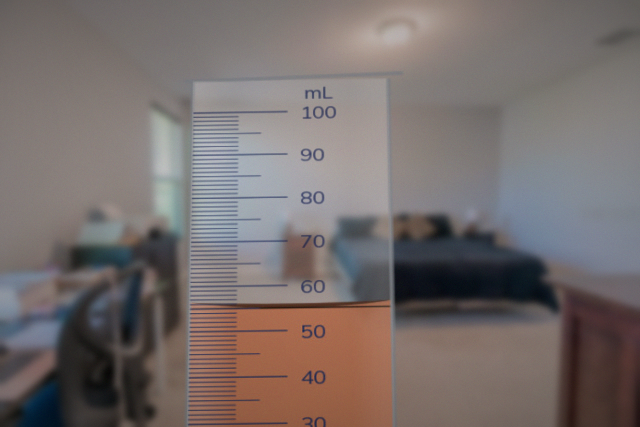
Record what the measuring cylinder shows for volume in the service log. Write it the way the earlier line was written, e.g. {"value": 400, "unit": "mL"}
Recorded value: {"value": 55, "unit": "mL"}
